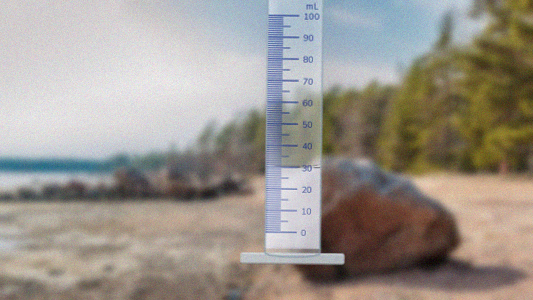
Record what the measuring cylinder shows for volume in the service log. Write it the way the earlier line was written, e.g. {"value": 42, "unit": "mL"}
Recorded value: {"value": 30, "unit": "mL"}
